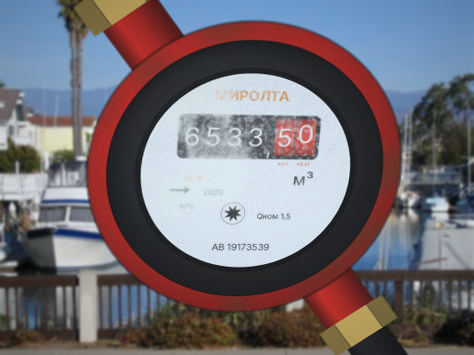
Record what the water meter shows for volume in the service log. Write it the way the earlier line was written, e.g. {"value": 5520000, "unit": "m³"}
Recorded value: {"value": 6533.50, "unit": "m³"}
